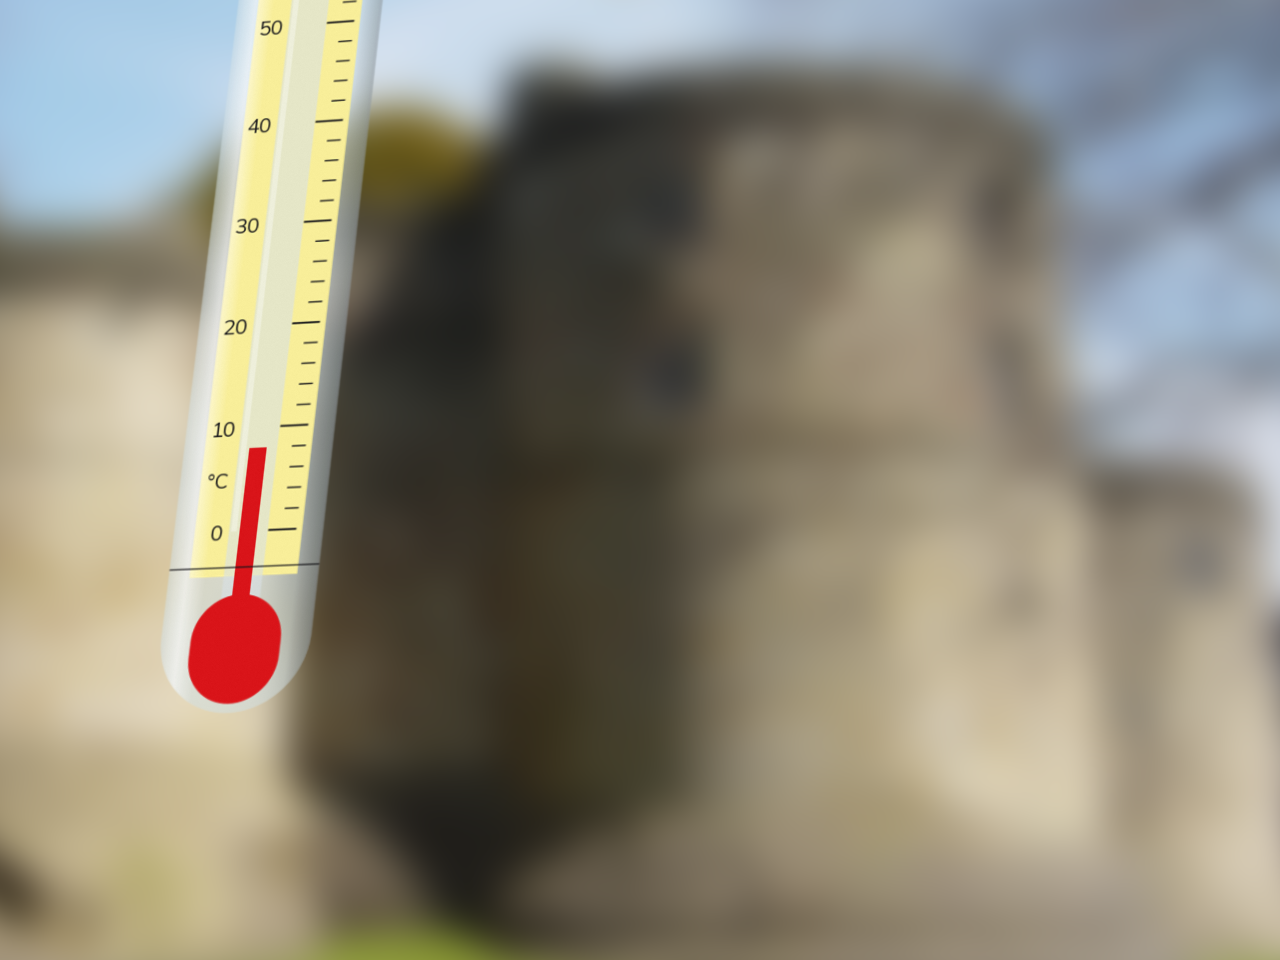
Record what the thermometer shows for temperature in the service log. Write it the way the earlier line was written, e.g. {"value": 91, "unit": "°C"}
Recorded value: {"value": 8, "unit": "°C"}
